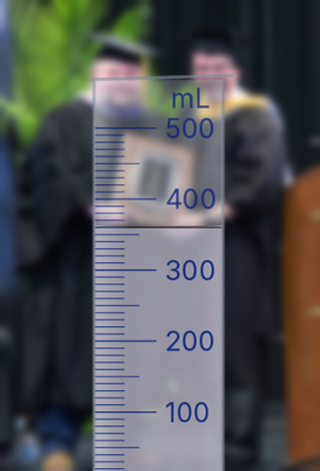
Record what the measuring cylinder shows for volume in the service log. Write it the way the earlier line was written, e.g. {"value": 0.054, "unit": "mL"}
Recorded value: {"value": 360, "unit": "mL"}
